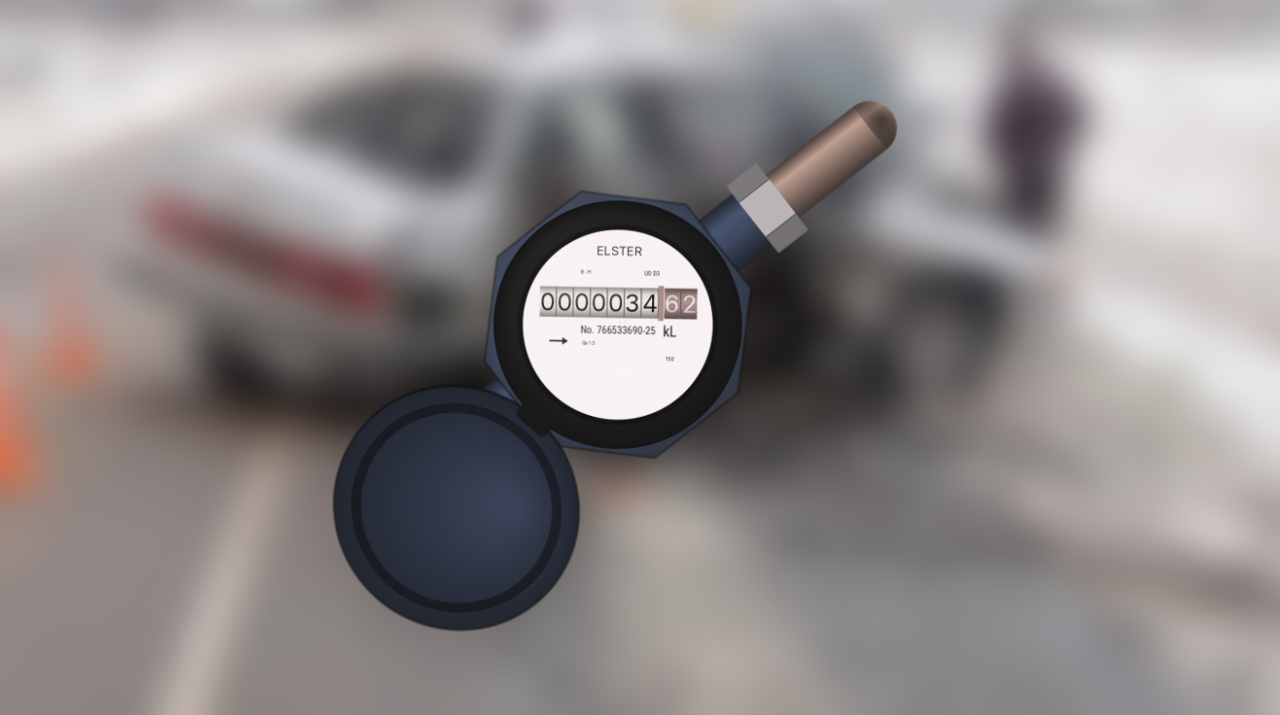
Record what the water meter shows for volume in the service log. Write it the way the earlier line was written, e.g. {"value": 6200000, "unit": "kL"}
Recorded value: {"value": 34.62, "unit": "kL"}
